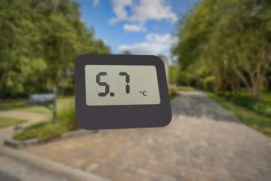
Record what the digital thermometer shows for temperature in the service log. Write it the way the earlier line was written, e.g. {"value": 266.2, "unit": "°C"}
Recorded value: {"value": 5.7, "unit": "°C"}
